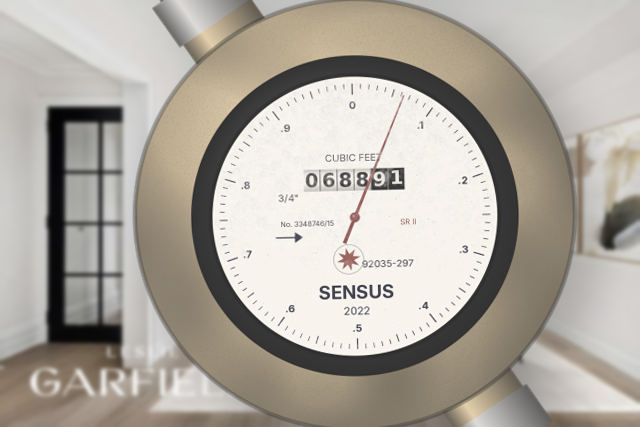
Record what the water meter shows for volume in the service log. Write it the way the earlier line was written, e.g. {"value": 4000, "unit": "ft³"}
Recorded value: {"value": 68891.06, "unit": "ft³"}
